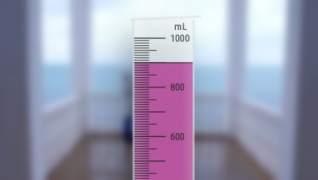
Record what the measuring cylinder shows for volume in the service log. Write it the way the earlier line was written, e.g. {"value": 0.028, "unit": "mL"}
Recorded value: {"value": 900, "unit": "mL"}
